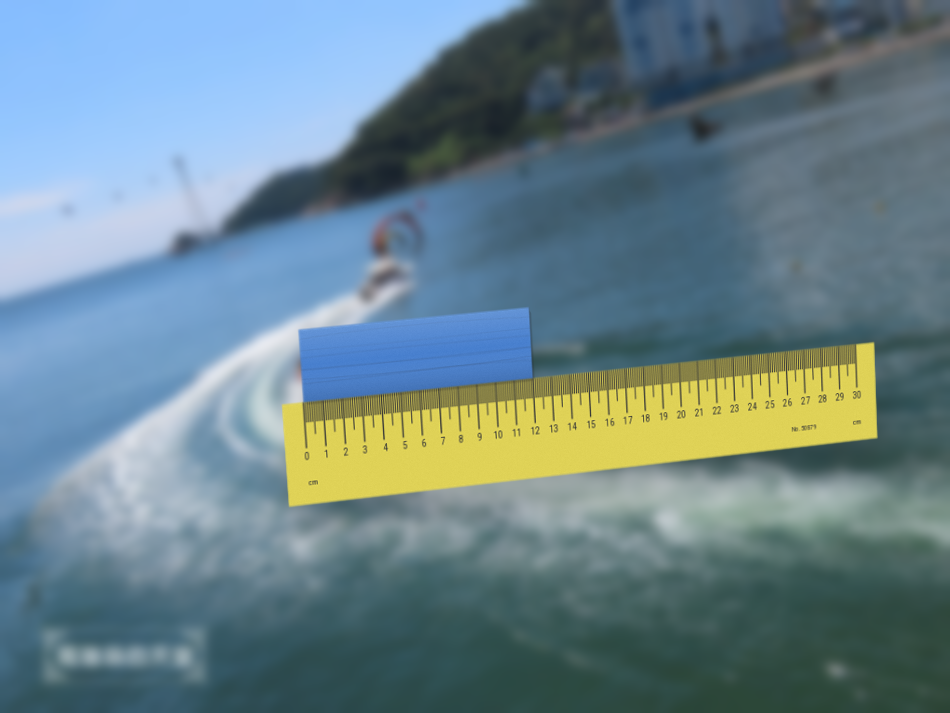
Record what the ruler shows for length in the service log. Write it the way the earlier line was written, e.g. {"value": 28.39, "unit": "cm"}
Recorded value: {"value": 12, "unit": "cm"}
